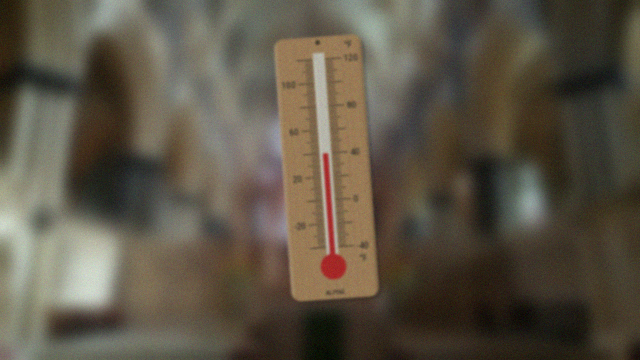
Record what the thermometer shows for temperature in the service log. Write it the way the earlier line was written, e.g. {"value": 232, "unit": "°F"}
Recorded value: {"value": 40, "unit": "°F"}
